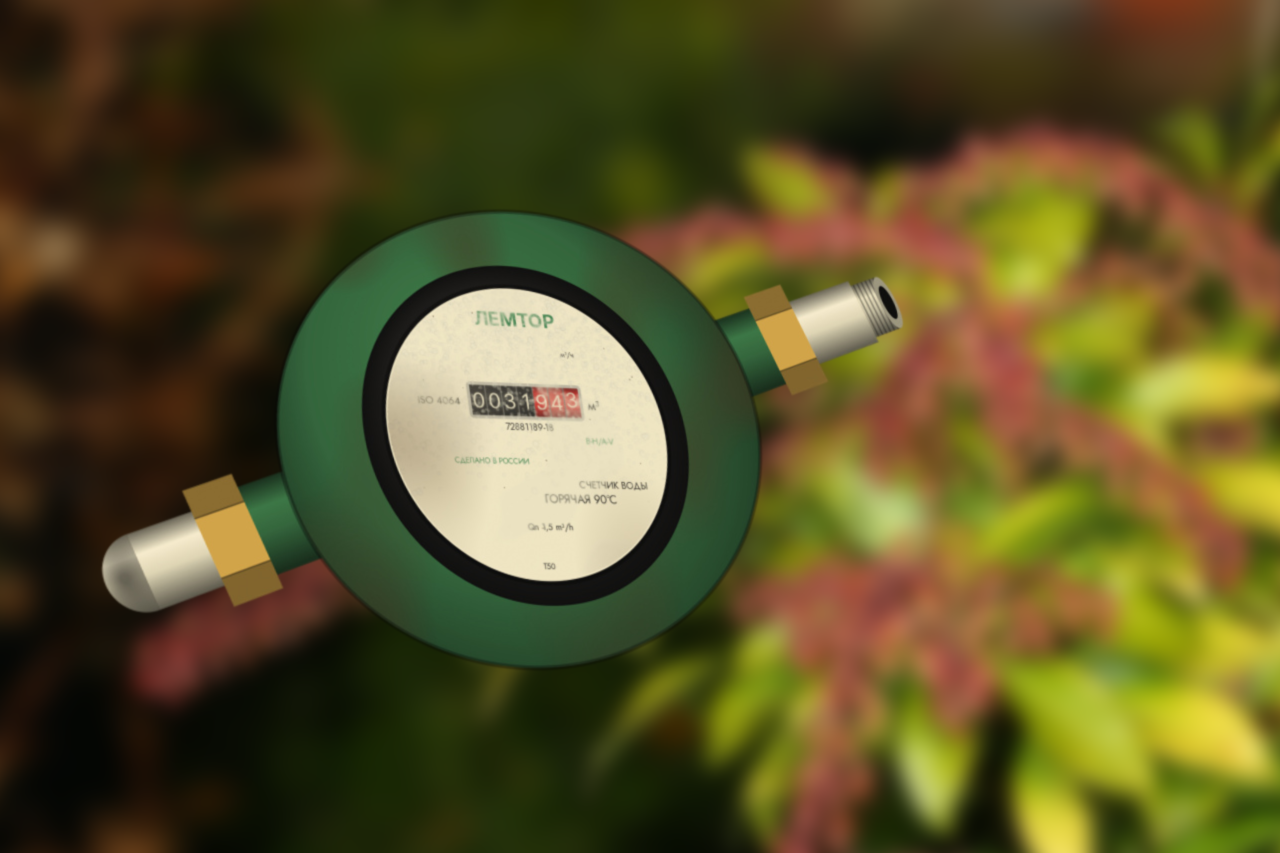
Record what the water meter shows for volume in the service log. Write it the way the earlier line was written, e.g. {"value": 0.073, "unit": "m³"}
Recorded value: {"value": 31.943, "unit": "m³"}
